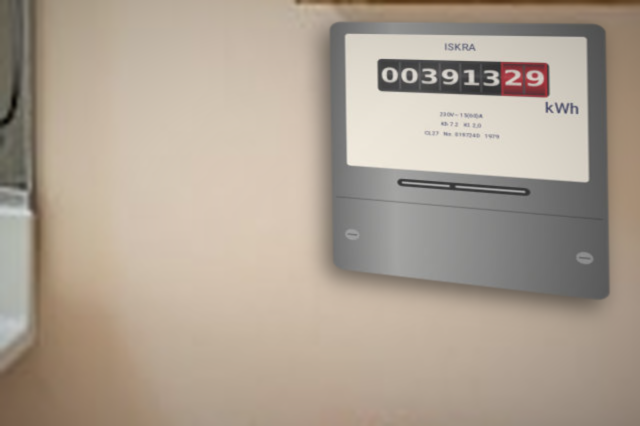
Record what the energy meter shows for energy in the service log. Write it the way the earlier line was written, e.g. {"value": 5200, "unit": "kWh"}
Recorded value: {"value": 3913.29, "unit": "kWh"}
